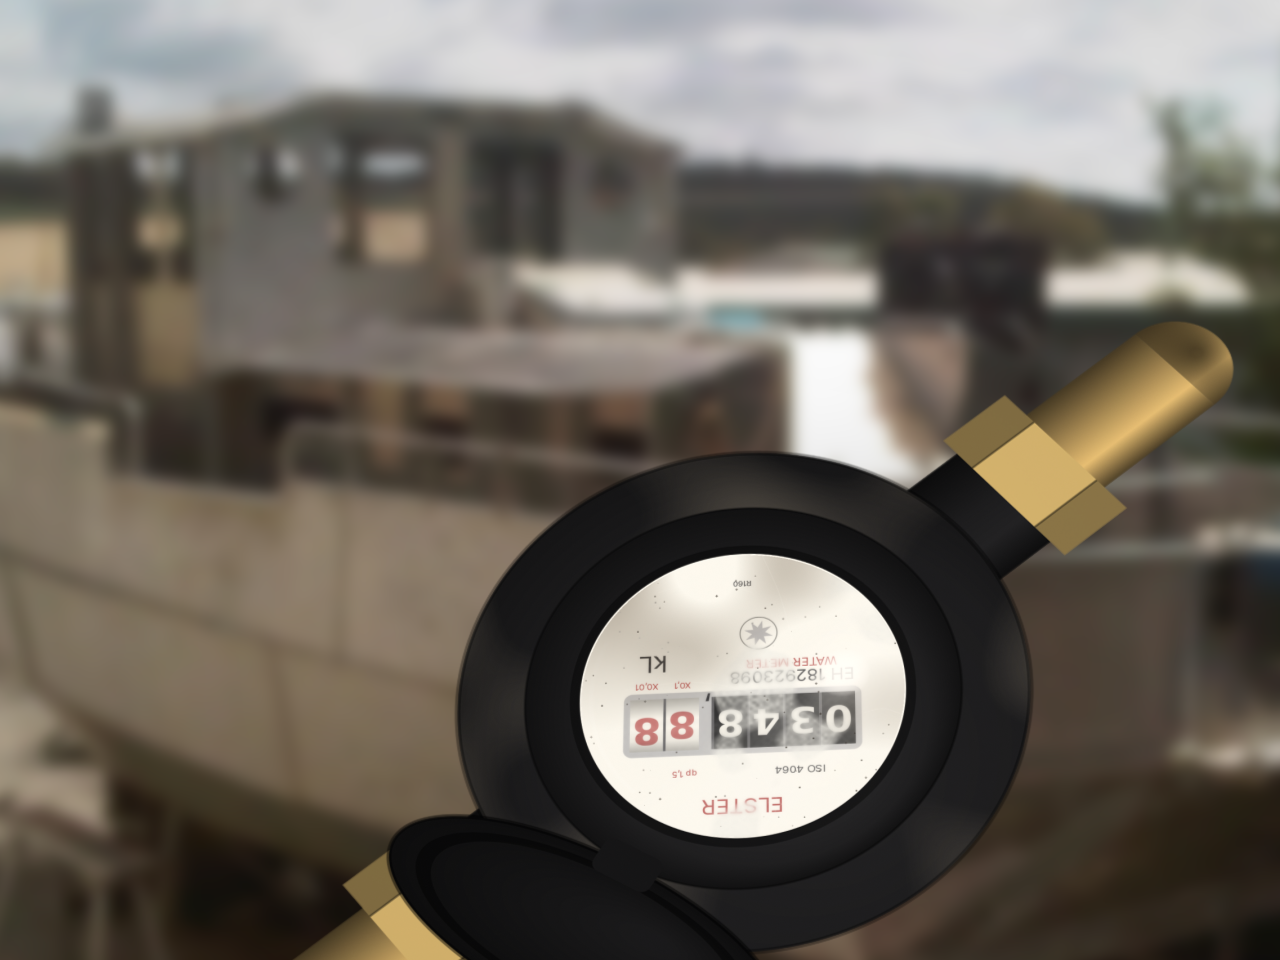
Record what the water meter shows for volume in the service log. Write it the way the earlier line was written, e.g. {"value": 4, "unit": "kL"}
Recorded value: {"value": 348.88, "unit": "kL"}
